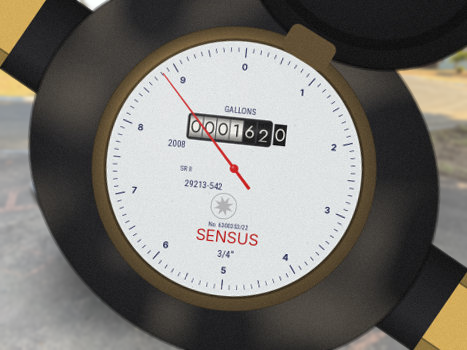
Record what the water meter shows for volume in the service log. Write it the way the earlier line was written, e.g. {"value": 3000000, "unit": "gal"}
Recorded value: {"value": 1618.8, "unit": "gal"}
